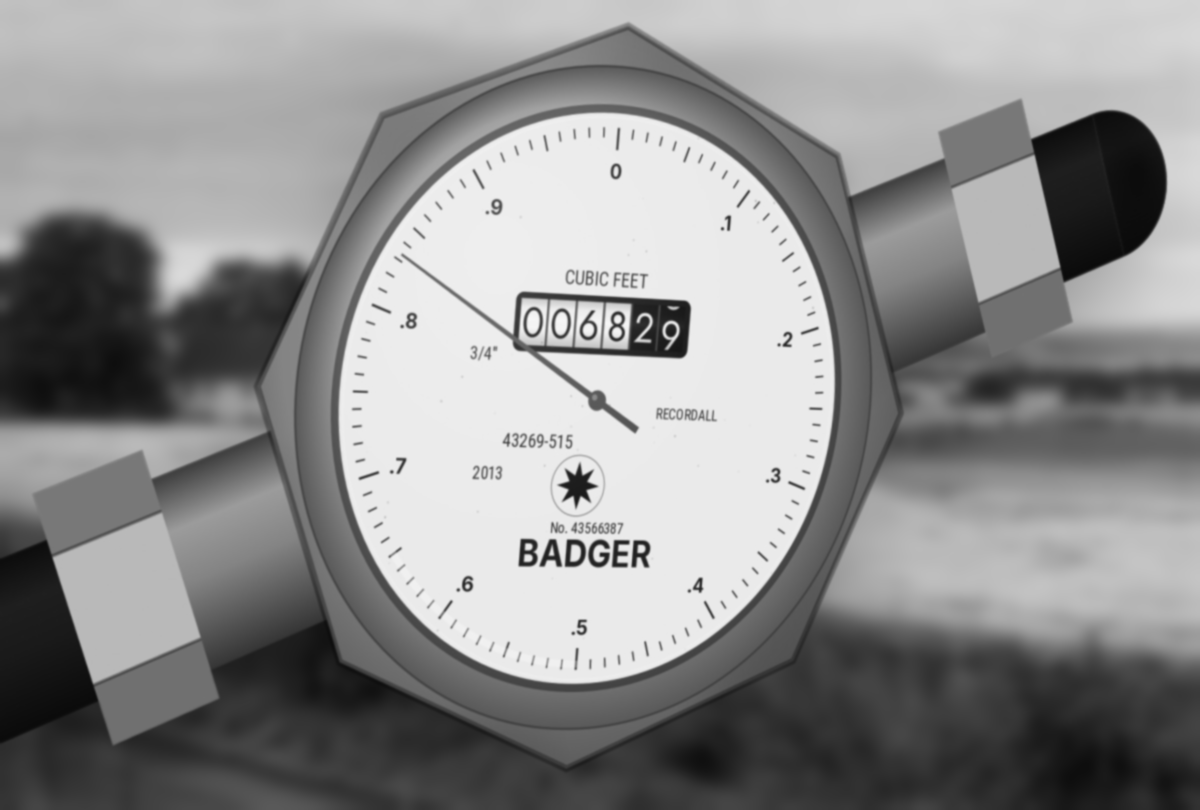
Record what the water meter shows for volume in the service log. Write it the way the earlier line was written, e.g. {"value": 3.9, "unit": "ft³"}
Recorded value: {"value": 6828.83, "unit": "ft³"}
